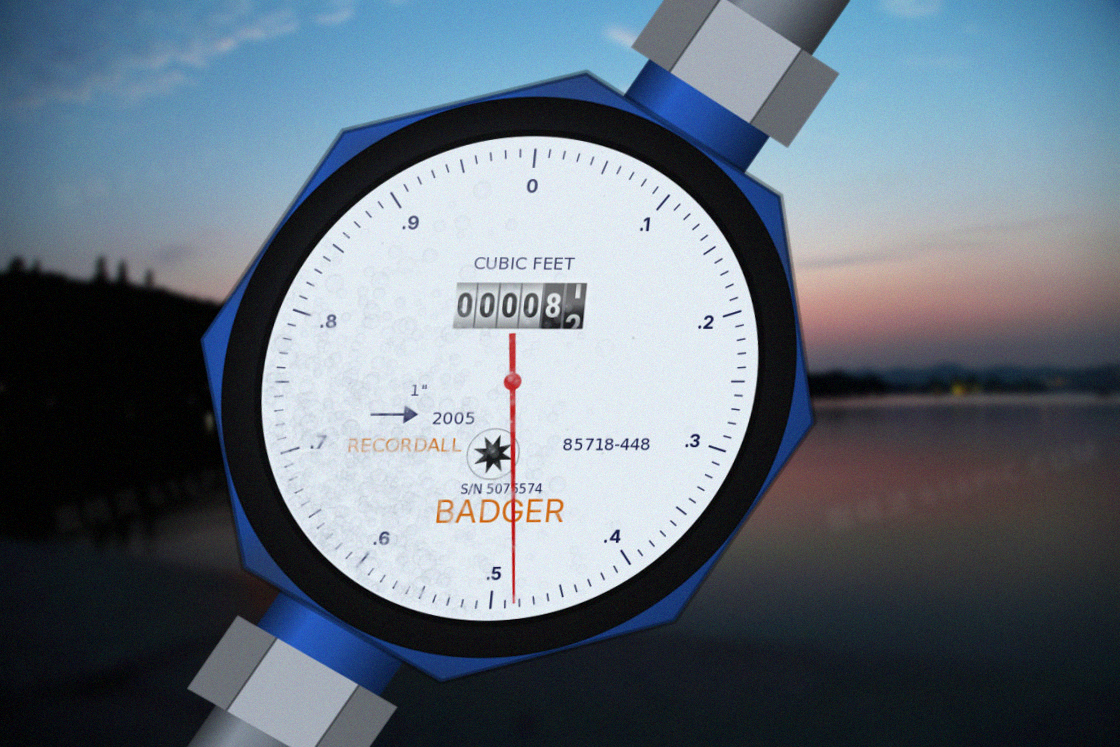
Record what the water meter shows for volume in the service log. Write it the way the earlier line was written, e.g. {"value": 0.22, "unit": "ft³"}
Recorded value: {"value": 81.48, "unit": "ft³"}
